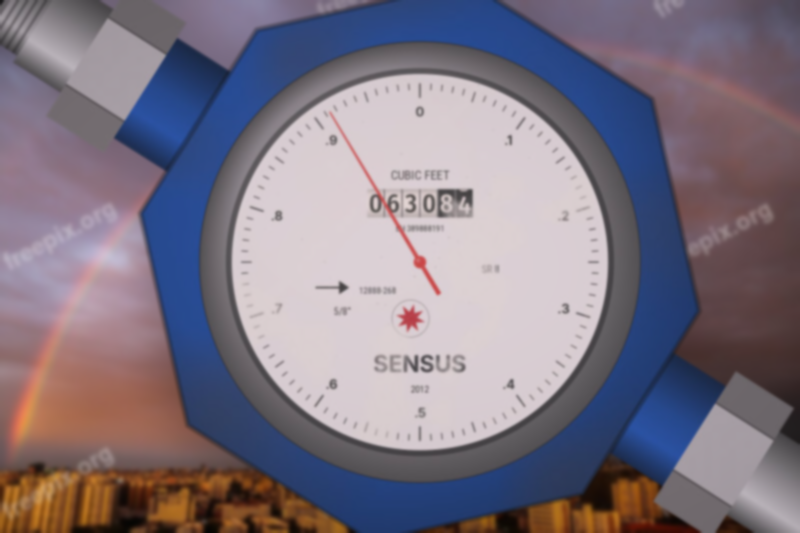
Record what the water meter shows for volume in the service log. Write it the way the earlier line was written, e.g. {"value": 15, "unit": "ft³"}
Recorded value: {"value": 63083.91, "unit": "ft³"}
